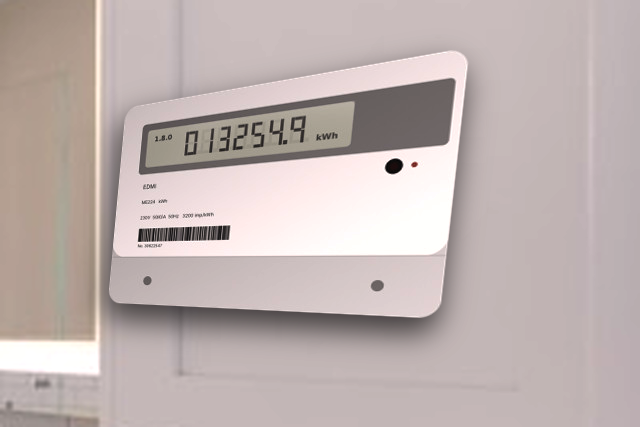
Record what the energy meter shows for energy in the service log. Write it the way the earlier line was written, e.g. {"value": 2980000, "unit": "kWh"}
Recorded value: {"value": 13254.9, "unit": "kWh"}
